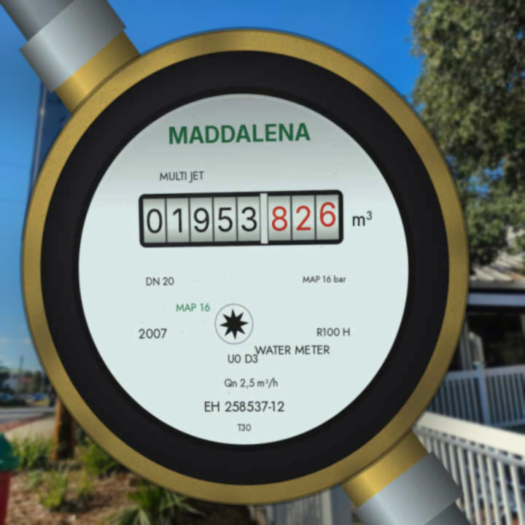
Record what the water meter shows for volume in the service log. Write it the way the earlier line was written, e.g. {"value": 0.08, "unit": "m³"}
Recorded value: {"value": 1953.826, "unit": "m³"}
